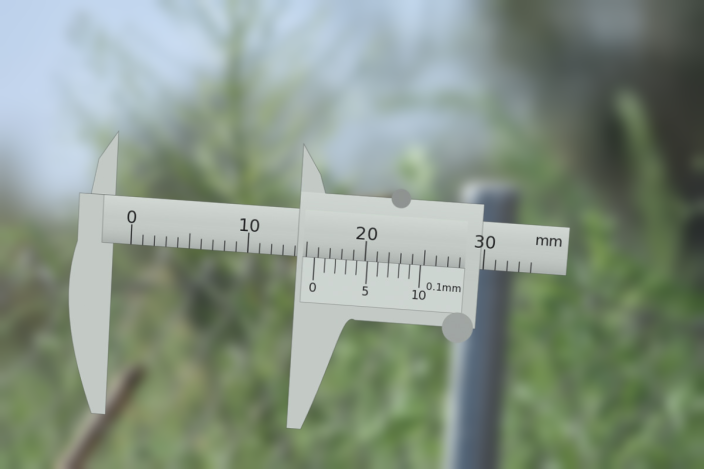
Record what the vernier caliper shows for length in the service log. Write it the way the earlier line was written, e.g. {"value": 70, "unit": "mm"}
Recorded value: {"value": 15.7, "unit": "mm"}
